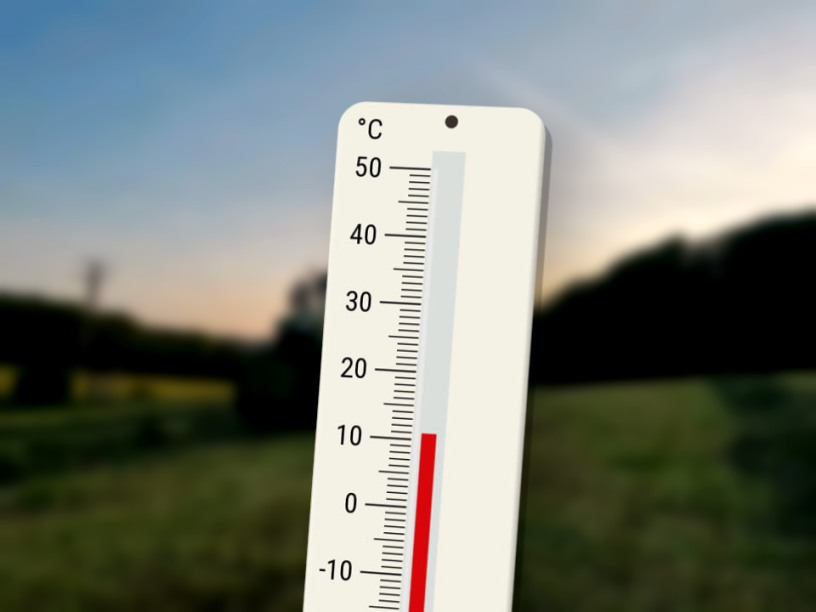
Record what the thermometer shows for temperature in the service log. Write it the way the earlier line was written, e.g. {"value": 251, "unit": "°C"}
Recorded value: {"value": 11, "unit": "°C"}
